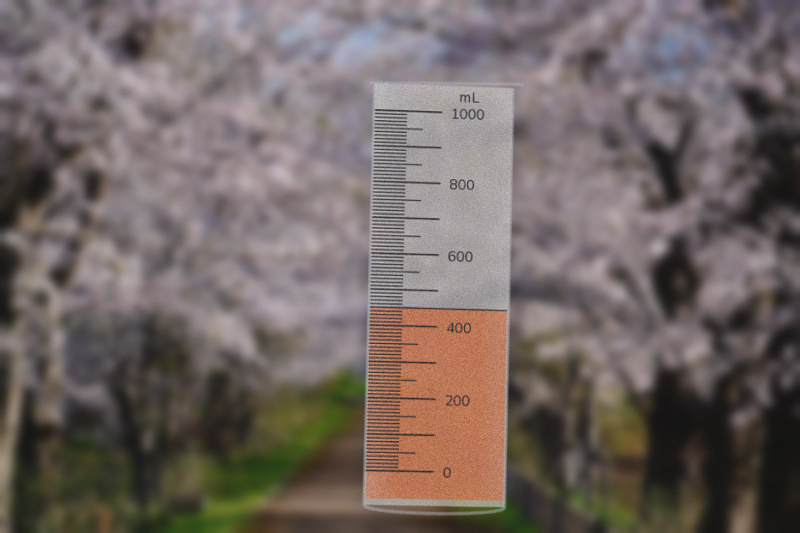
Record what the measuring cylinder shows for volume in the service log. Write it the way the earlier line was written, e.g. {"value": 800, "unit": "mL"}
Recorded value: {"value": 450, "unit": "mL"}
